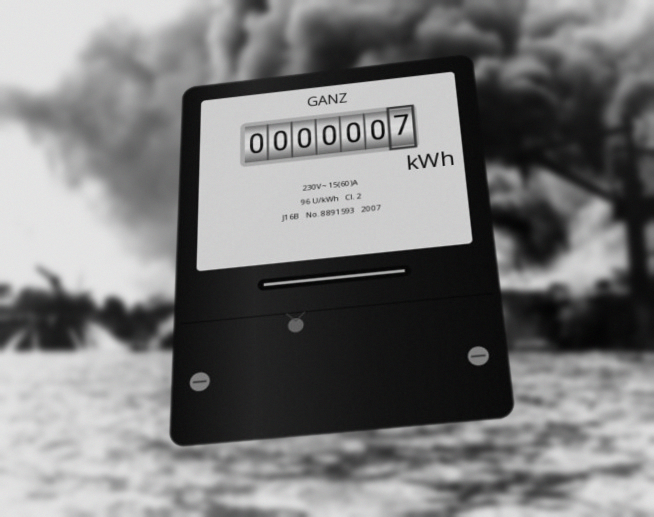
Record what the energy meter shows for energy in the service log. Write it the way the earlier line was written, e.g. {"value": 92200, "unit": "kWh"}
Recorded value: {"value": 0.7, "unit": "kWh"}
